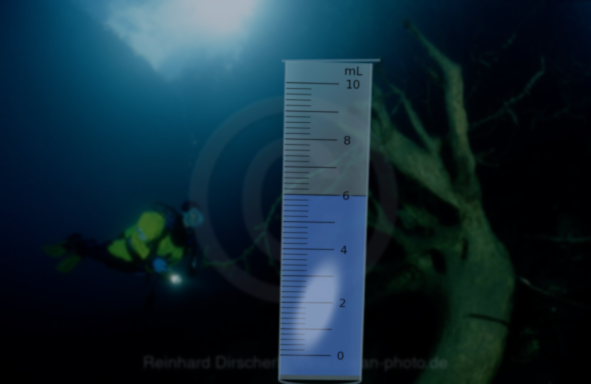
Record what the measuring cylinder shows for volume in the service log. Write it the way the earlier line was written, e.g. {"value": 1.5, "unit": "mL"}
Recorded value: {"value": 6, "unit": "mL"}
